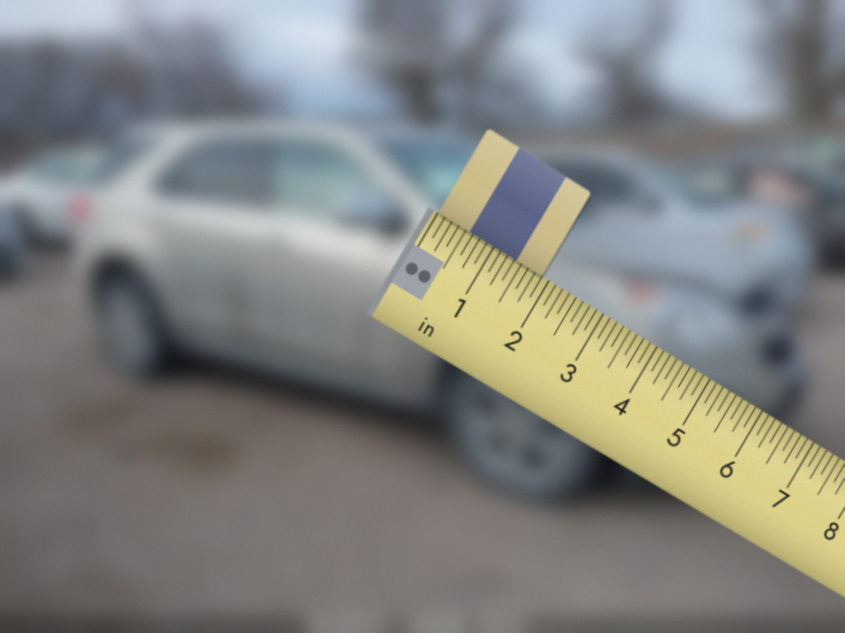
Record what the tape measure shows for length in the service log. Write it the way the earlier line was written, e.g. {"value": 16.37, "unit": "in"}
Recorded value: {"value": 1.875, "unit": "in"}
